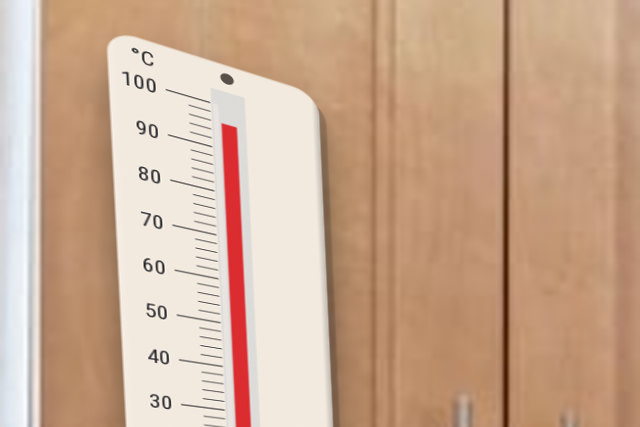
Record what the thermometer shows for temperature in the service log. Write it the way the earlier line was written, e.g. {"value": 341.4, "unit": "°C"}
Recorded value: {"value": 96, "unit": "°C"}
